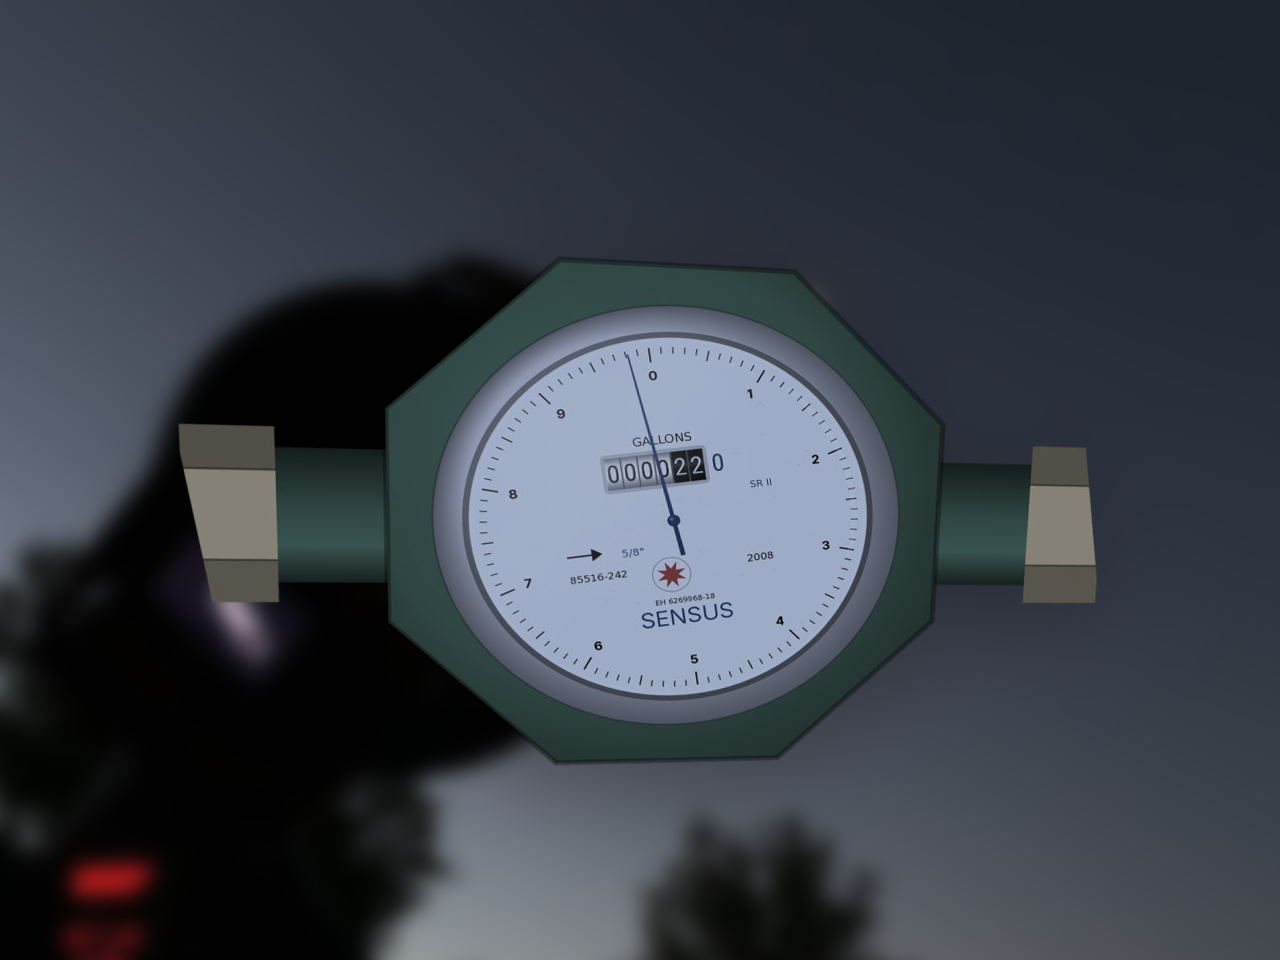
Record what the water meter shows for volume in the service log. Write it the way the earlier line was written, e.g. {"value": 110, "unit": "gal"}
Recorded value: {"value": 219.8, "unit": "gal"}
